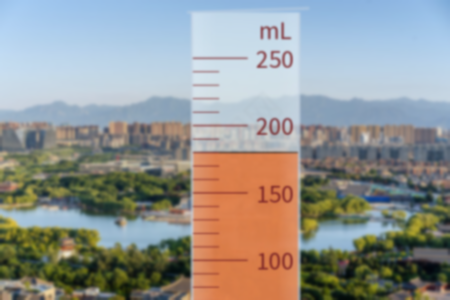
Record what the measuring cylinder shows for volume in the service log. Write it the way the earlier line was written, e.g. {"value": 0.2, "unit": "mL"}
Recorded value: {"value": 180, "unit": "mL"}
